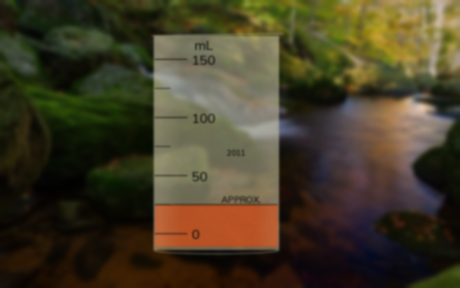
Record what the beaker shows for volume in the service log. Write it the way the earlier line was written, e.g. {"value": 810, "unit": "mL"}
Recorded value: {"value": 25, "unit": "mL"}
